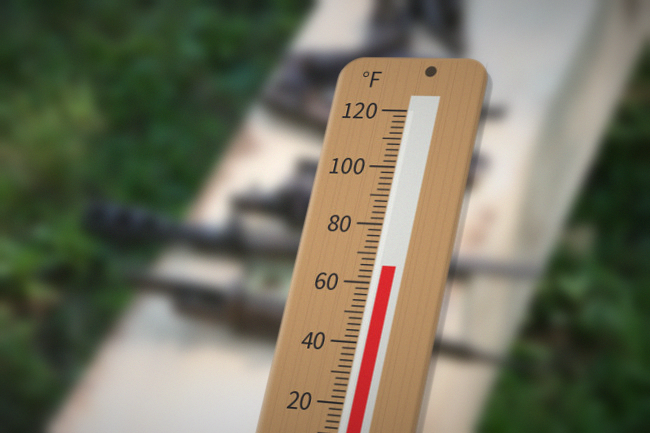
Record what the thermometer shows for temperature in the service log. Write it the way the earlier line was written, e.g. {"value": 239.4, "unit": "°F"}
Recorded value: {"value": 66, "unit": "°F"}
